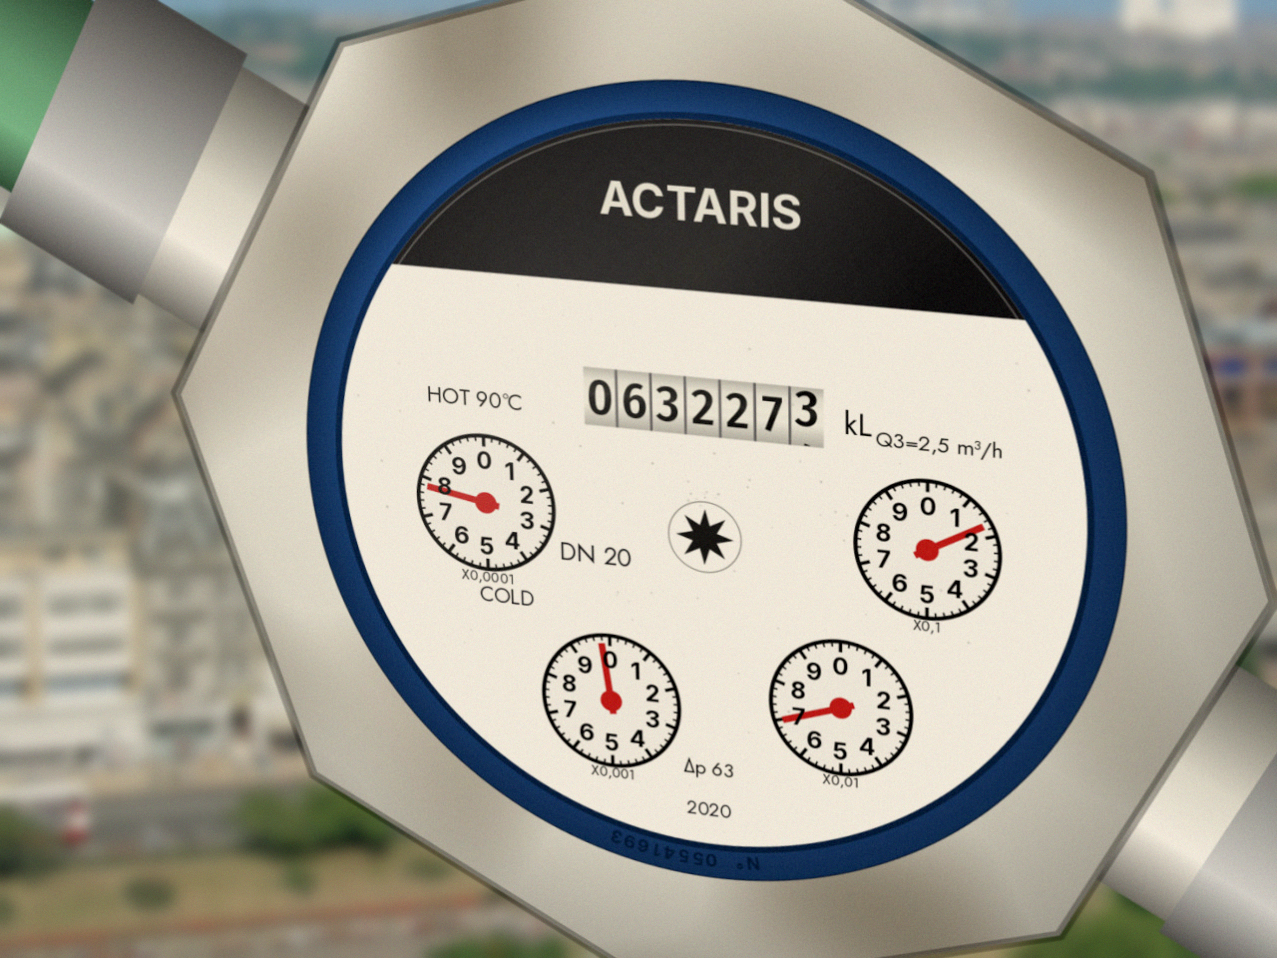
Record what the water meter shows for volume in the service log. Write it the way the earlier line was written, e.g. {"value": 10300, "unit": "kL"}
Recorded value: {"value": 632273.1697, "unit": "kL"}
